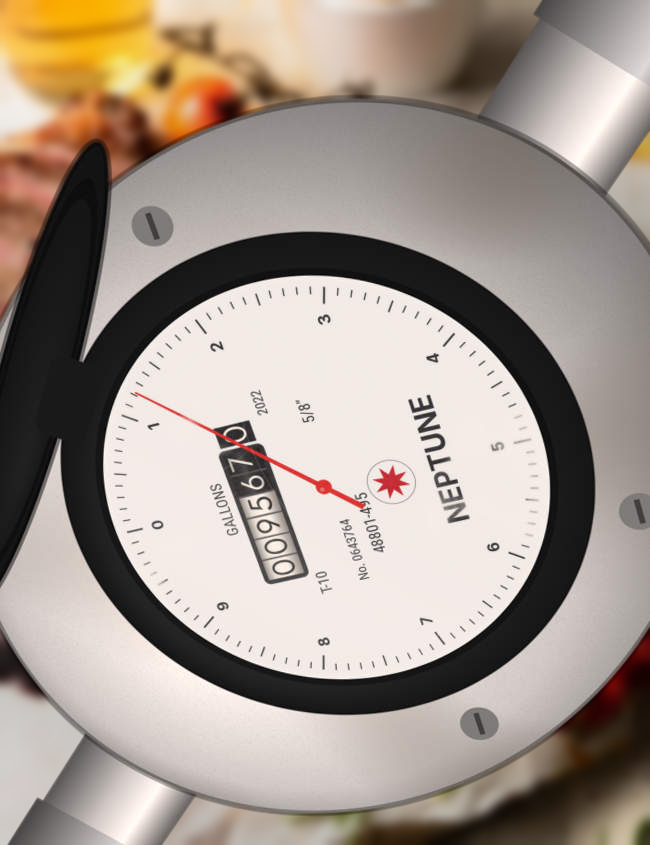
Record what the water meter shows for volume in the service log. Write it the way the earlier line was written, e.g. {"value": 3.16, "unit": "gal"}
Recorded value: {"value": 95671.2, "unit": "gal"}
